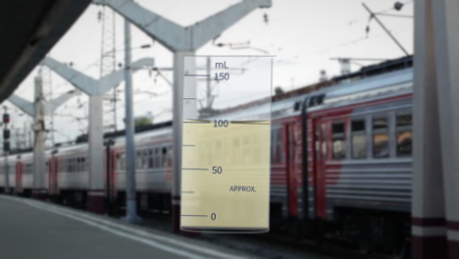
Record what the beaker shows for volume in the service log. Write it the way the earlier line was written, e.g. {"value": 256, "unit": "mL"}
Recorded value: {"value": 100, "unit": "mL"}
